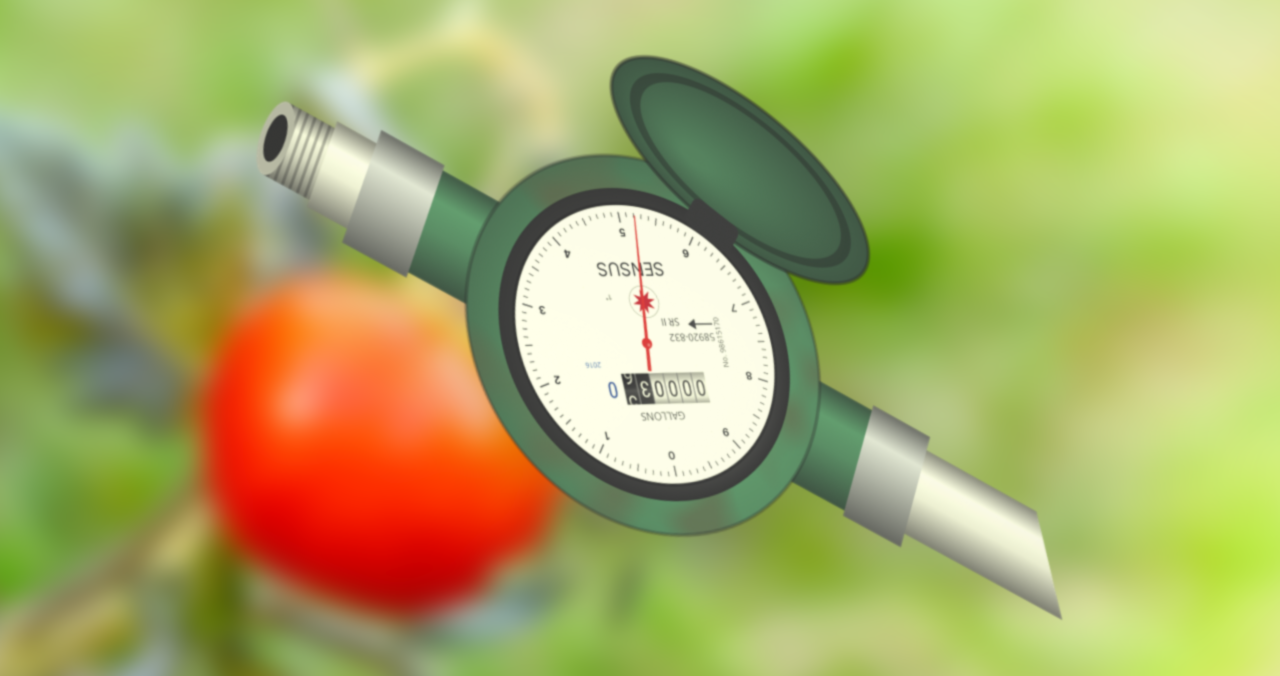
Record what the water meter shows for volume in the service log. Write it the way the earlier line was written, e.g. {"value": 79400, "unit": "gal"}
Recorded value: {"value": 355.2, "unit": "gal"}
